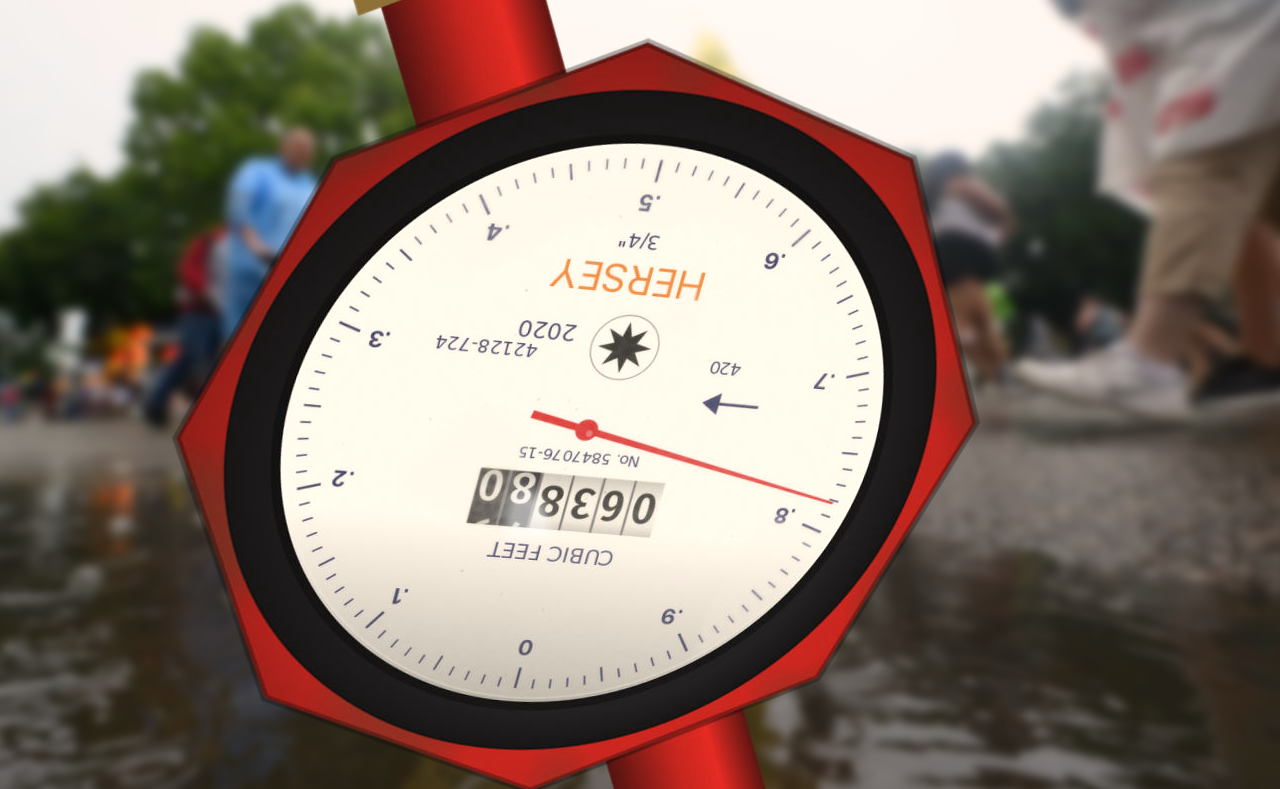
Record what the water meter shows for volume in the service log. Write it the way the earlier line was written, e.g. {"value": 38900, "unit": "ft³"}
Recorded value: {"value": 63879.78, "unit": "ft³"}
